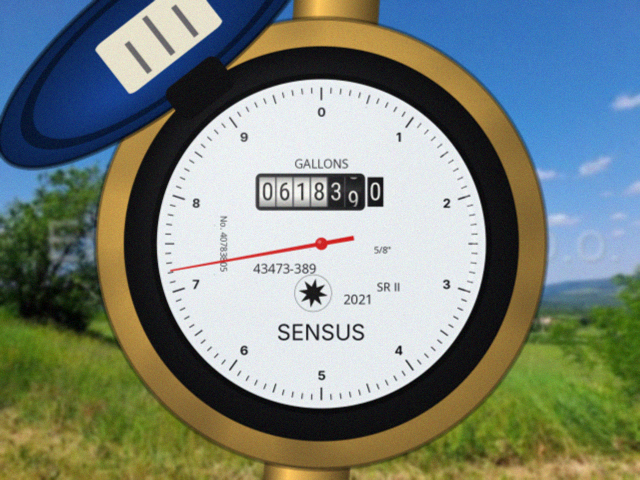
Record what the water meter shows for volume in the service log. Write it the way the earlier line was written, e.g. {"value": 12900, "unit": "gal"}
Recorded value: {"value": 618387.2, "unit": "gal"}
